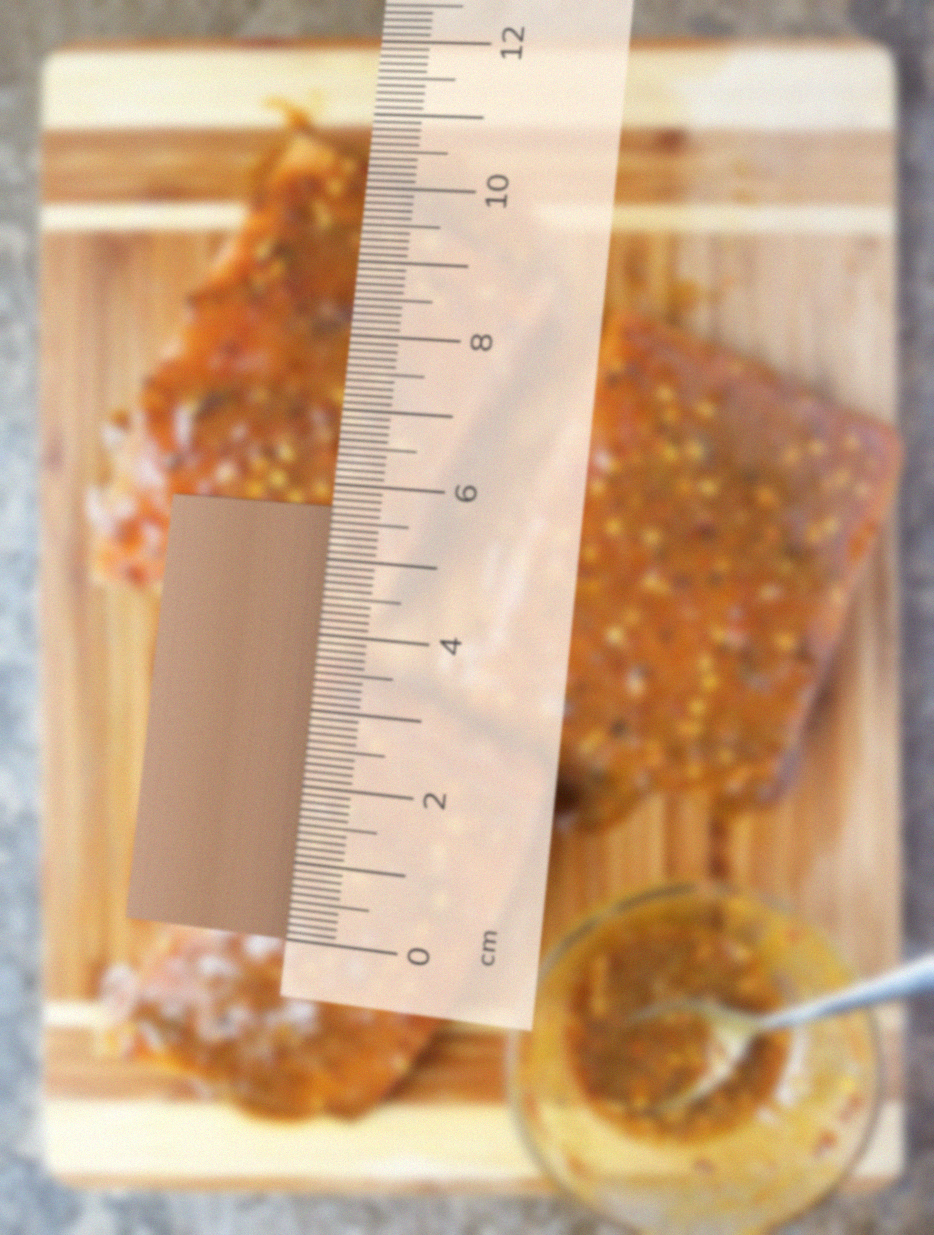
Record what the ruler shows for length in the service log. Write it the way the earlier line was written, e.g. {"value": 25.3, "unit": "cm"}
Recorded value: {"value": 5.7, "unit": "cm"}
